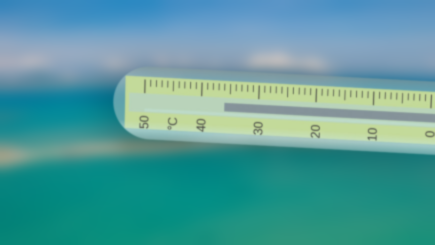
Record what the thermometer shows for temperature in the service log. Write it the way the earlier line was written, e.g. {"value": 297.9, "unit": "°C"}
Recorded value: {"value": 36, "unit": "°C"}
